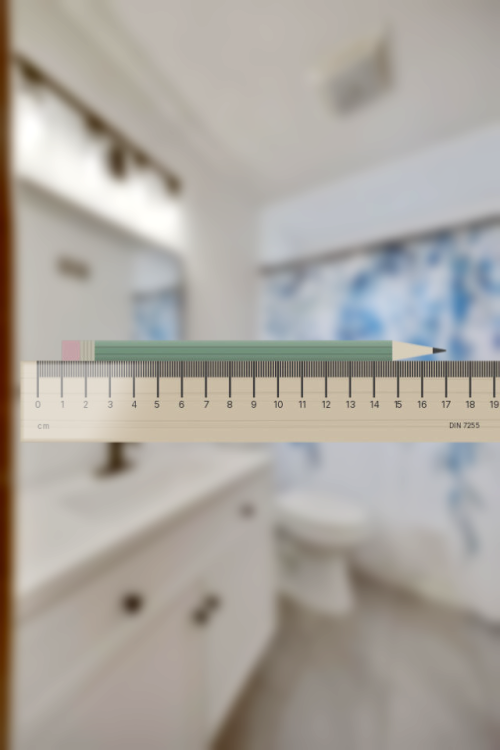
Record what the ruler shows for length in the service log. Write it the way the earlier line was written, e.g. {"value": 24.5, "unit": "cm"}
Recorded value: {"value": 16, "unit": "cm"}
